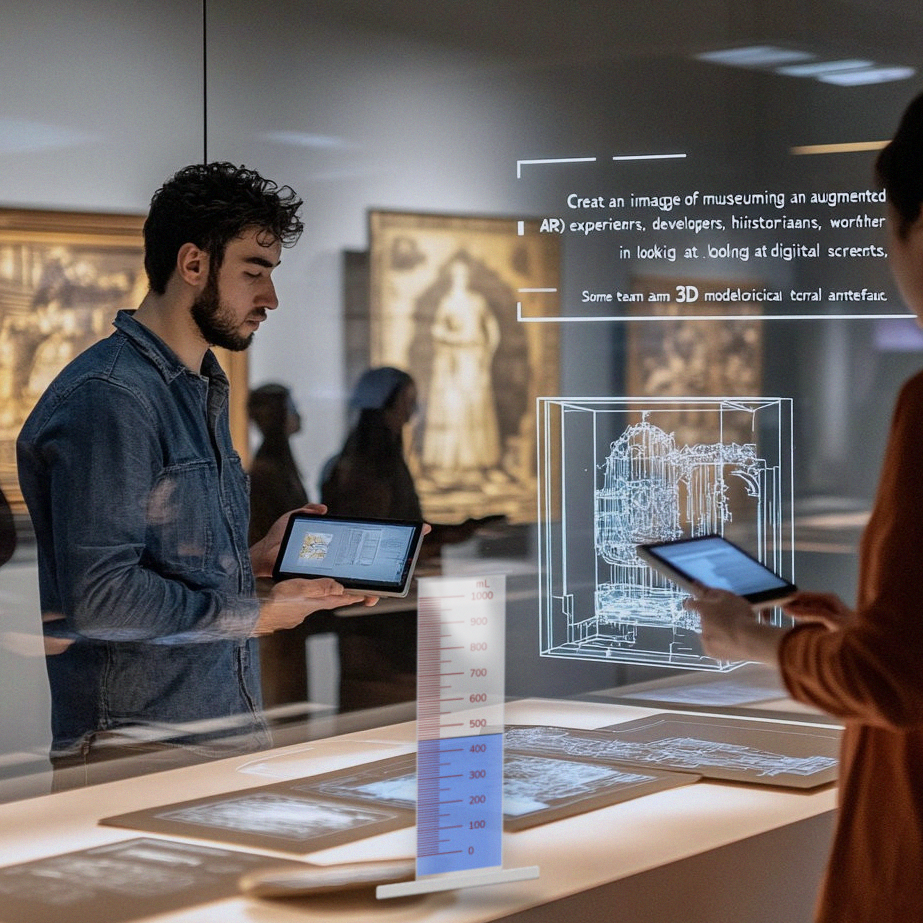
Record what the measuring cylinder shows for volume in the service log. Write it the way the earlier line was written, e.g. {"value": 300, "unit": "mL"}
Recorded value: {"value": 450, "unit": "mL"}
